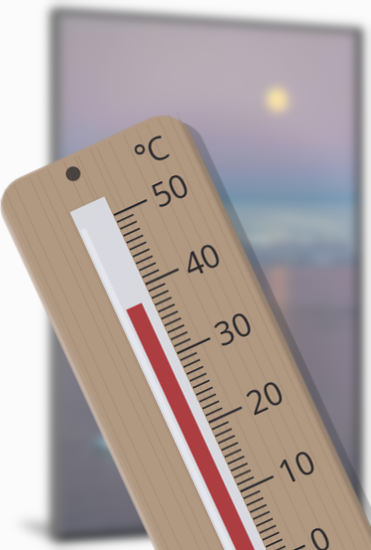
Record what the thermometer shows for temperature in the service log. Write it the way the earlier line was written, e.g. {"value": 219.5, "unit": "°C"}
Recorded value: {"value": 38, "unit": "°C"}
